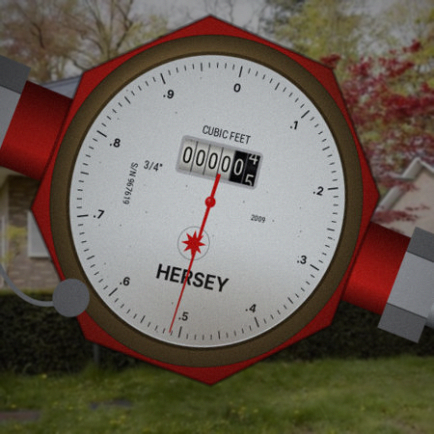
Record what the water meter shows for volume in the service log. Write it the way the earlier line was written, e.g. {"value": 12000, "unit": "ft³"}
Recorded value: {"value": 4.51, "unit": "ft³"}
